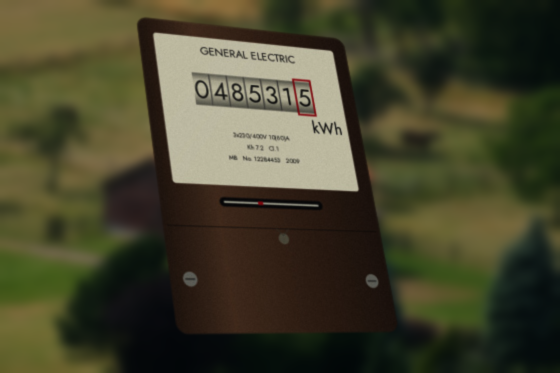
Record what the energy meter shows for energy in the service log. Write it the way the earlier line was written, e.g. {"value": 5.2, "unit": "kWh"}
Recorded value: {"value": 48531.5, "unit": "kWh"}
